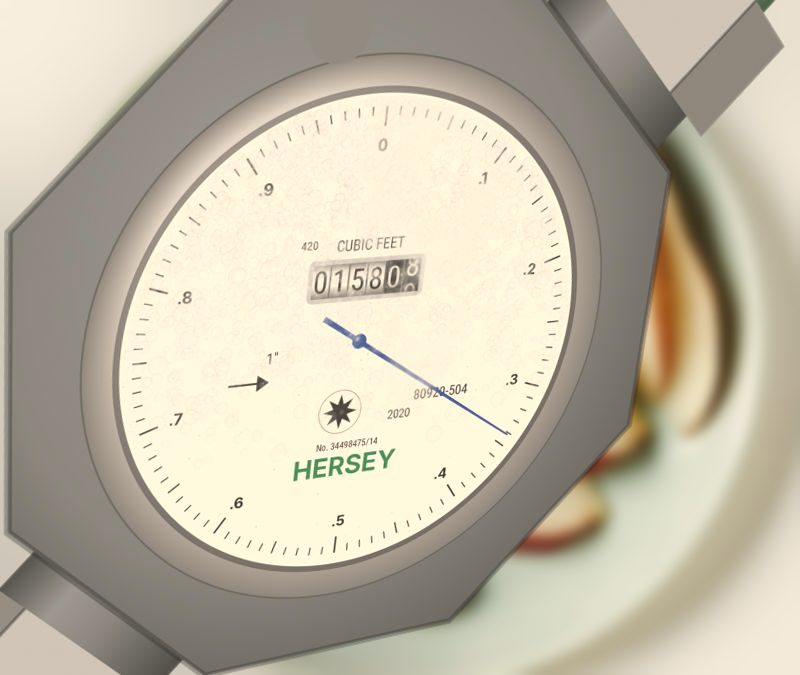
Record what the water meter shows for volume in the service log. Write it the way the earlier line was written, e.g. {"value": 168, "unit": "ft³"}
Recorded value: {"value": 15808.34, "unit": "ft³"}
